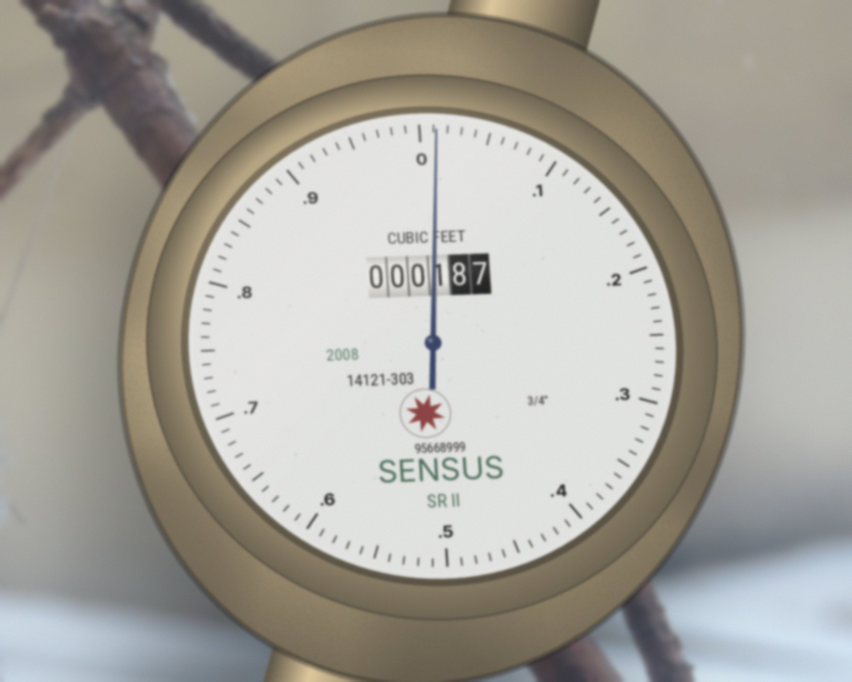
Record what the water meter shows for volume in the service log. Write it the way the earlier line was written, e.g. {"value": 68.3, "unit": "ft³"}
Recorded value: {"value": 187.01, "unit": "ft³"}
